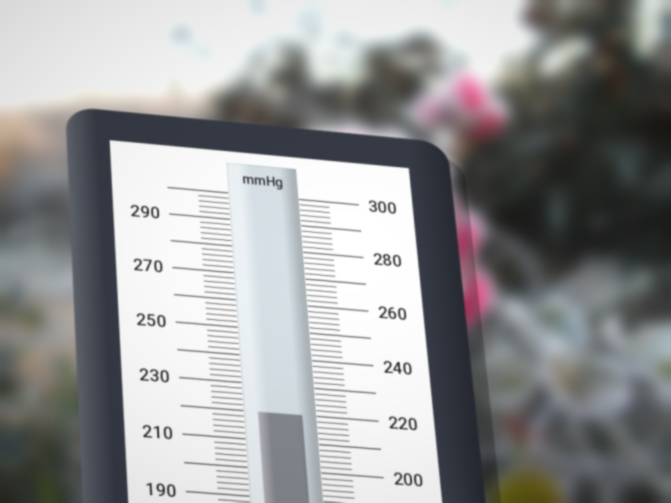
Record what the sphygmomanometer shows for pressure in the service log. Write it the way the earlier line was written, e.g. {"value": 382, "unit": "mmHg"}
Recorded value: {"value": 220, "unit": "mmHg"}
